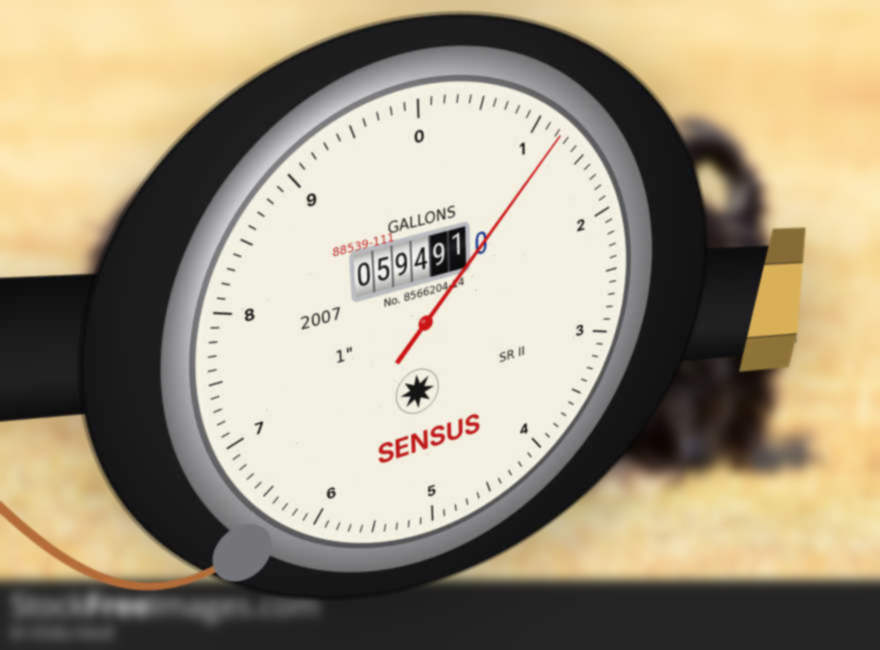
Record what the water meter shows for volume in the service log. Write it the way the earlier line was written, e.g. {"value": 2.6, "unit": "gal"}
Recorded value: {"value": 594911.2, "unit": "gal"}
